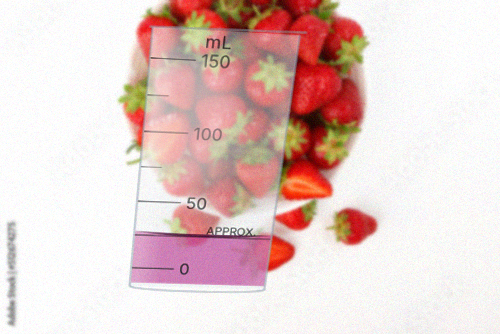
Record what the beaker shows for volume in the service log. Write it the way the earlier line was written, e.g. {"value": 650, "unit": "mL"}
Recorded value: {"value": 25, "unit": "mL"}
